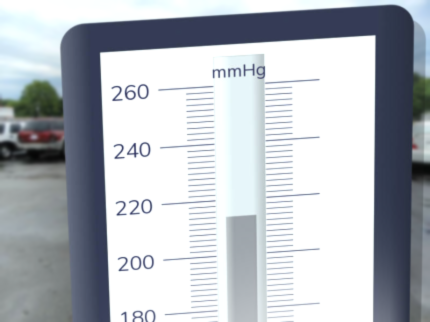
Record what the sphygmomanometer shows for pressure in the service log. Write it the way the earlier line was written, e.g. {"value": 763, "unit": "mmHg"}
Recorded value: {"value": 214, "unit": "mmHg"}
